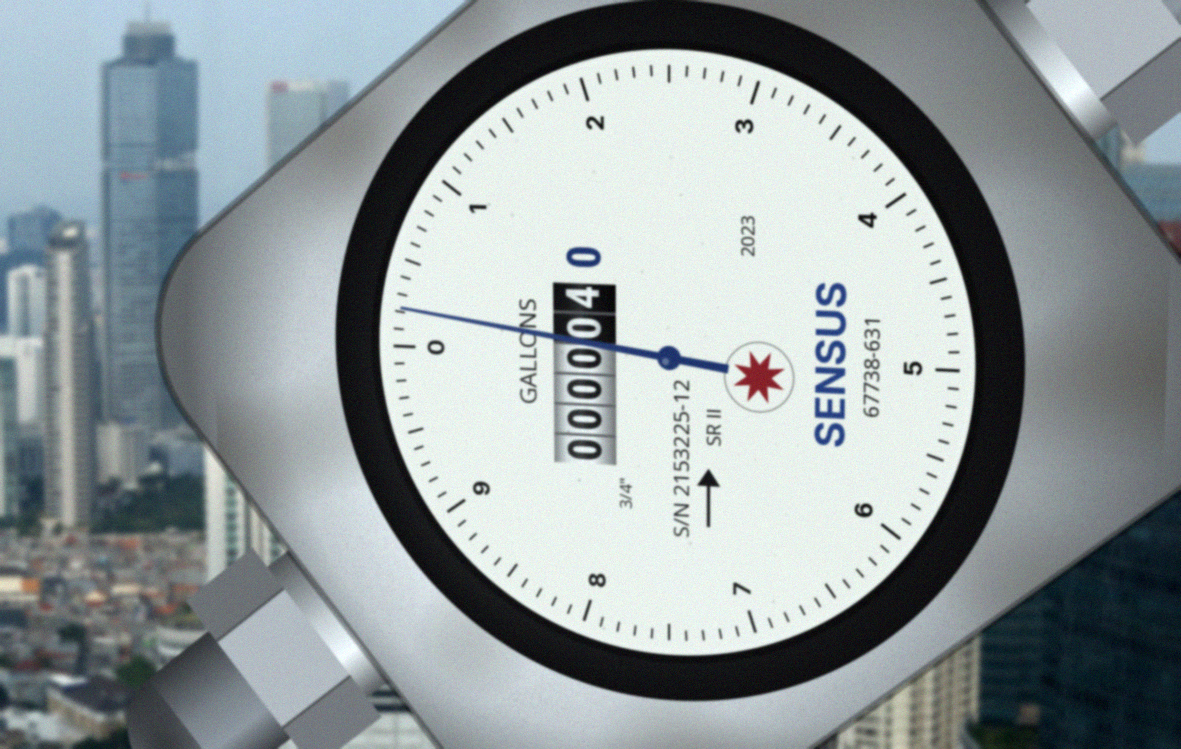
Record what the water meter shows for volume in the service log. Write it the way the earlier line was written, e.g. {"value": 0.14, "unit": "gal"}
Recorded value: {"value": 40.2, "unit": "gal"}
